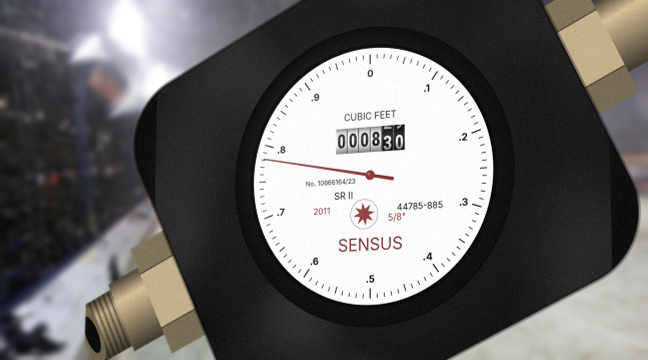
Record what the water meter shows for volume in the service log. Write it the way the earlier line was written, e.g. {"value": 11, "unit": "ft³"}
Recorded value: {"value": 829.78, "unit": "ft³"}
